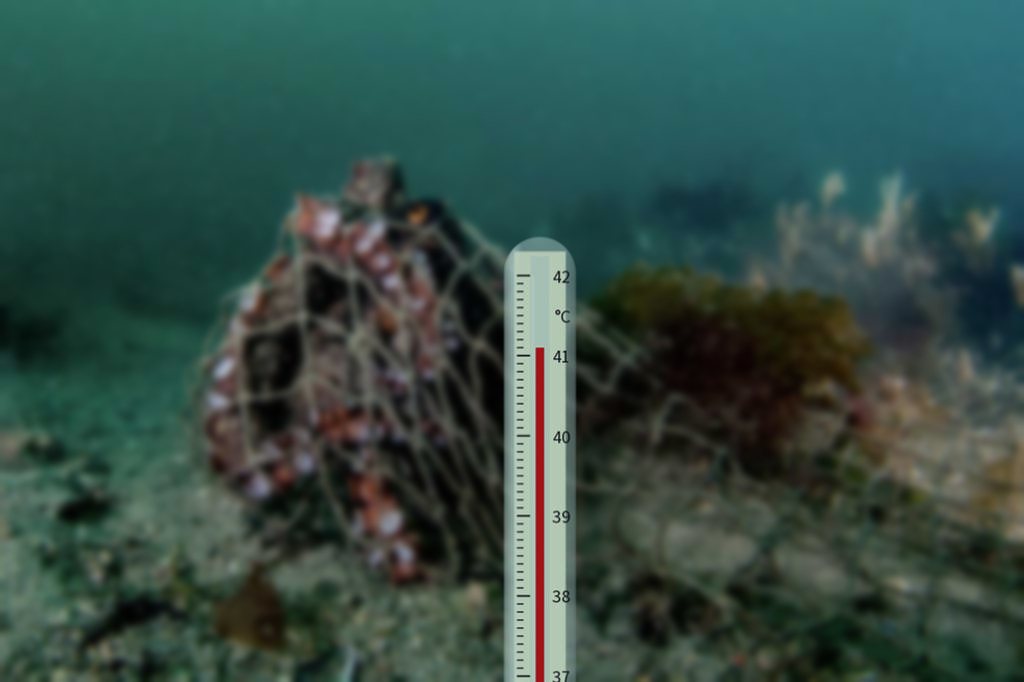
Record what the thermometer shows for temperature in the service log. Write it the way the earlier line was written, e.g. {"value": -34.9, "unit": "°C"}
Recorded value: {"value": 41.1, "unit": "°C"}
